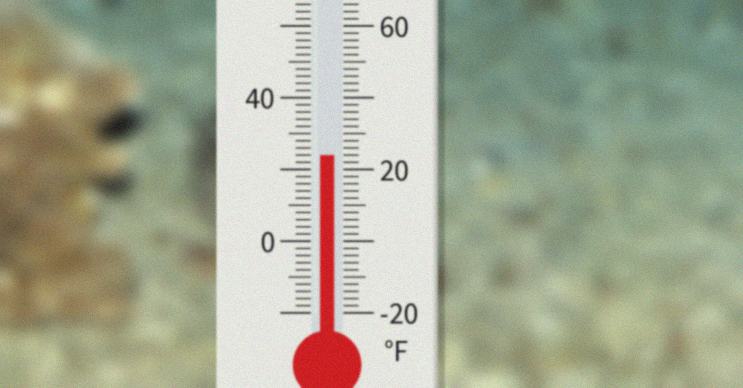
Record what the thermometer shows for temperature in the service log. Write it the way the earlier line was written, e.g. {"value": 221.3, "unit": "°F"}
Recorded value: {"value": 24, "unit": "°F"}
